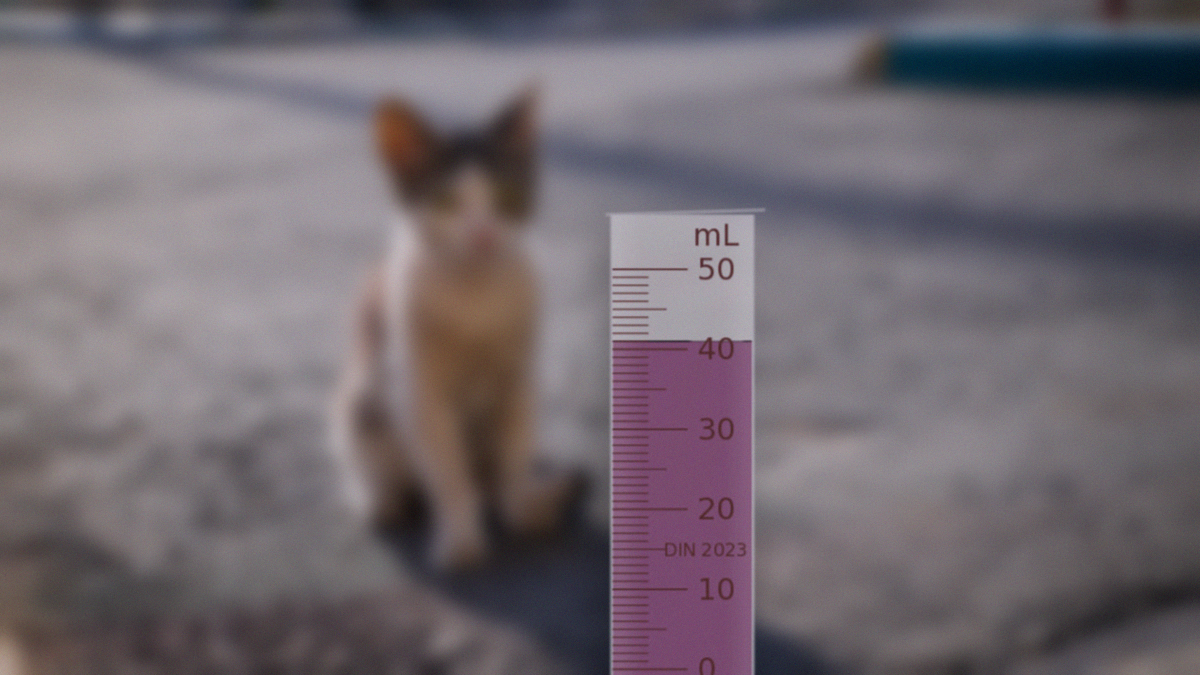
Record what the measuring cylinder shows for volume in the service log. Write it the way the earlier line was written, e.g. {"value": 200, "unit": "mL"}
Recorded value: {"value": 41, "unit": "mL"}
